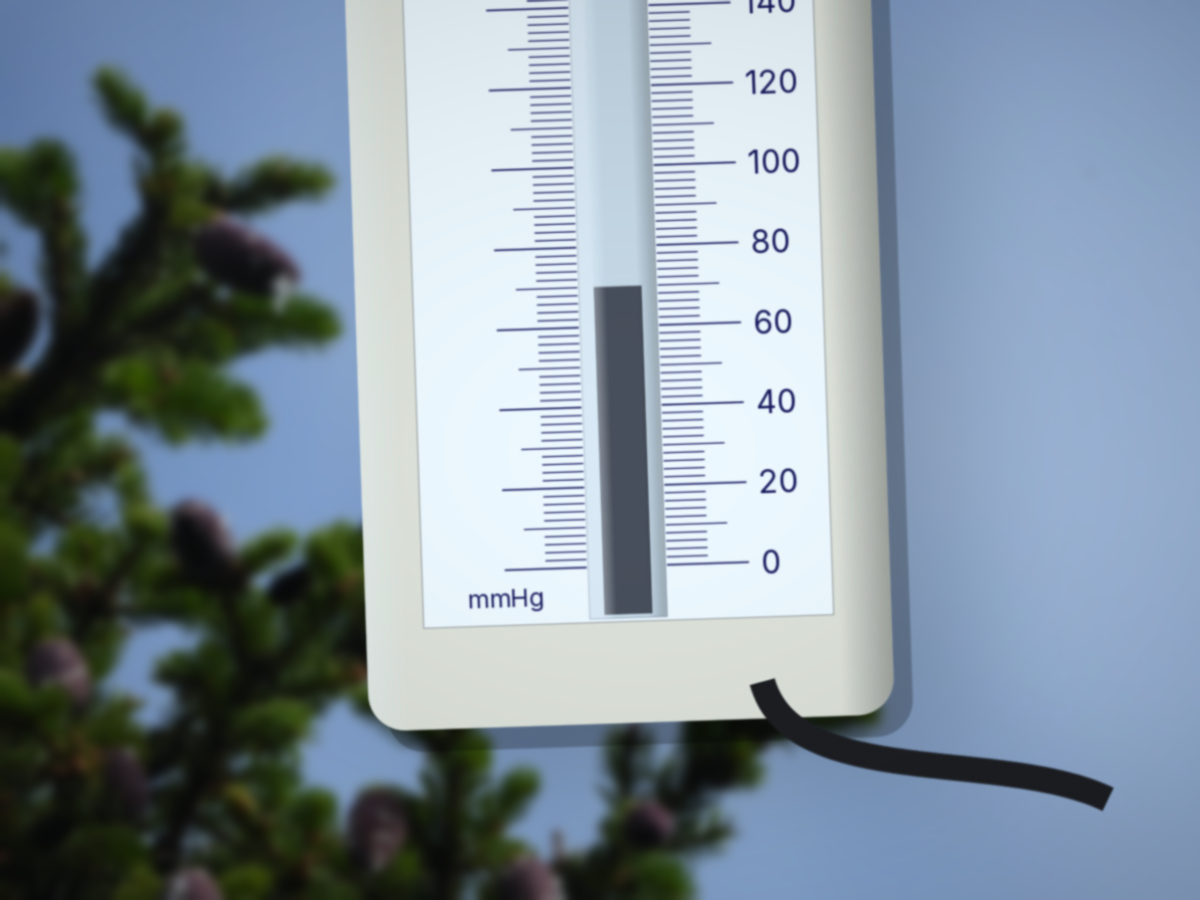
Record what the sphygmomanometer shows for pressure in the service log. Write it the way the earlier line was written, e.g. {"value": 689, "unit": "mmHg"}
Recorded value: {"value": 70, "unit": "mmHg"}
